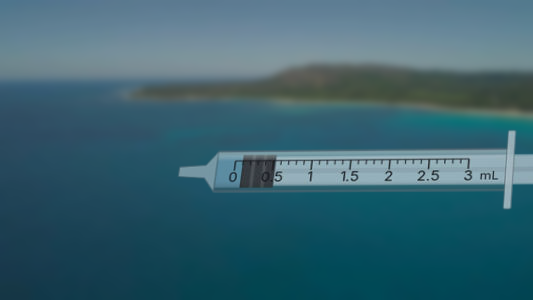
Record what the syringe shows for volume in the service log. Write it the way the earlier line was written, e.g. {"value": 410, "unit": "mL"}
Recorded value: {"value": 0.1, "unit": "mL"}
